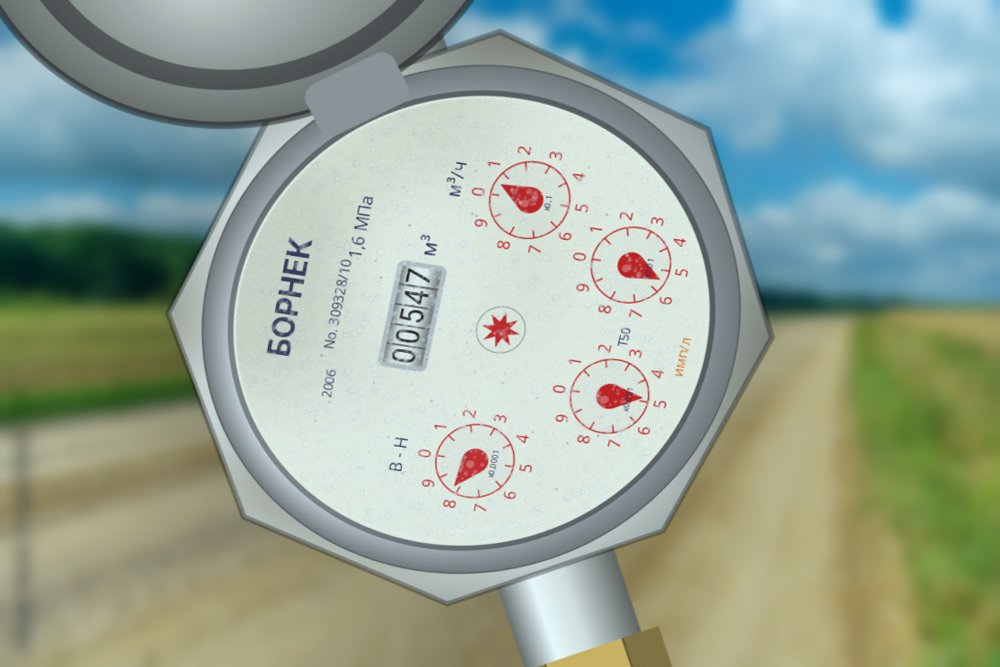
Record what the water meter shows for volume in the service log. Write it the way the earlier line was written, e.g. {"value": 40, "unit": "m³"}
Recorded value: {"value": 547.0548, "unit": "m³"}
